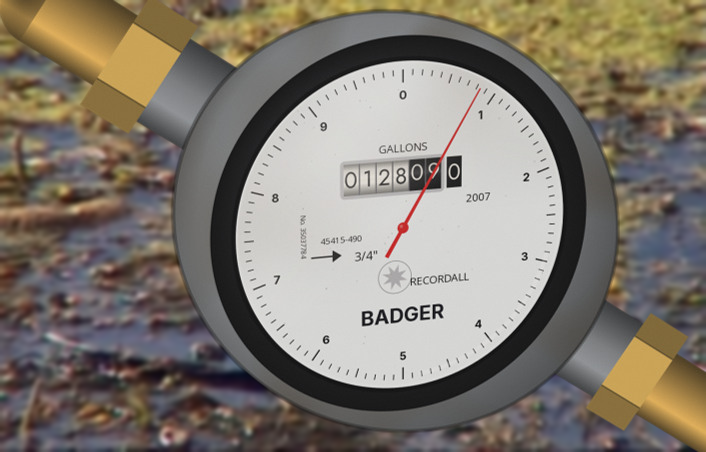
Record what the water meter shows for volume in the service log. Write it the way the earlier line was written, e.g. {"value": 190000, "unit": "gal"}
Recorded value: {"value": 128090.8, "unit": "gal"}
